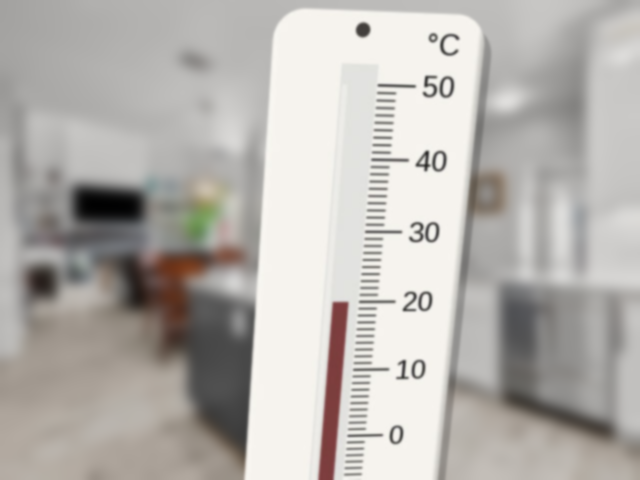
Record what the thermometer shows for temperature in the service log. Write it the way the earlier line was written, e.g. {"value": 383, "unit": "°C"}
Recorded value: {"value": 20, "unit": "°C"}
